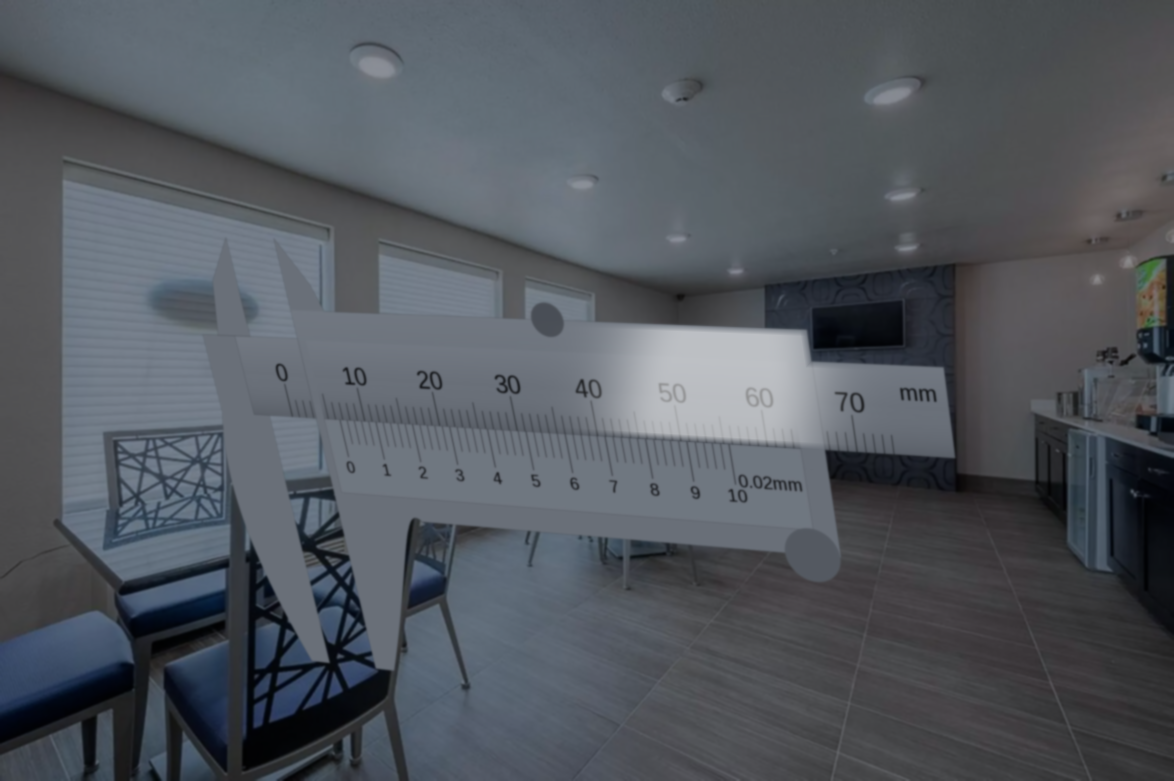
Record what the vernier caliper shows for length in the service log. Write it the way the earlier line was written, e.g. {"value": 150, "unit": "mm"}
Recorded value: {"value": 6.6, "unit": "mm"}
